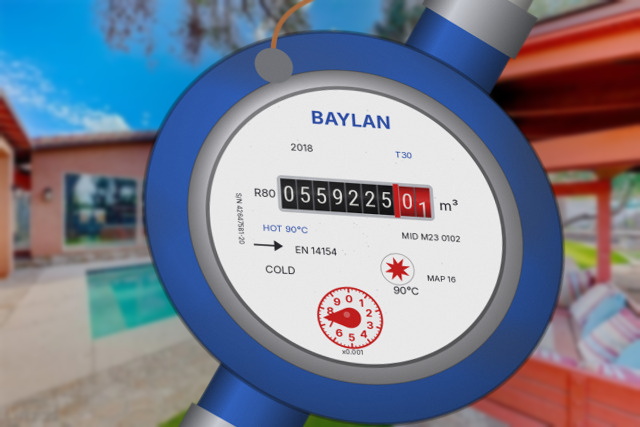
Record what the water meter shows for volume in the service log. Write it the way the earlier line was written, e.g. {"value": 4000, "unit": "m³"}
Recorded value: {"value": 559225.007, "unit": "m³"}
